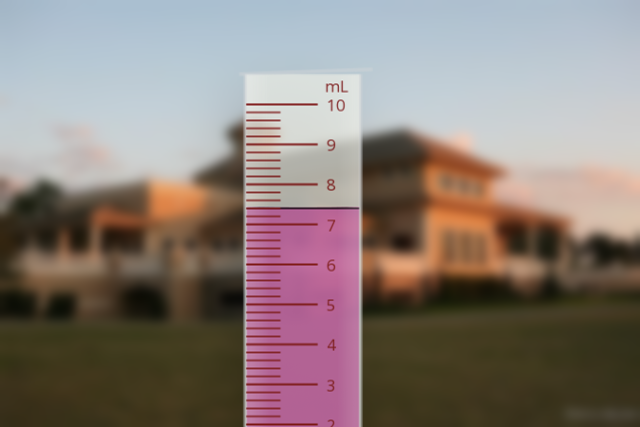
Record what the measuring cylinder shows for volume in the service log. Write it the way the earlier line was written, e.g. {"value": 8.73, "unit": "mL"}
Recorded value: {"value": 7.4, "unit": "mL"}
